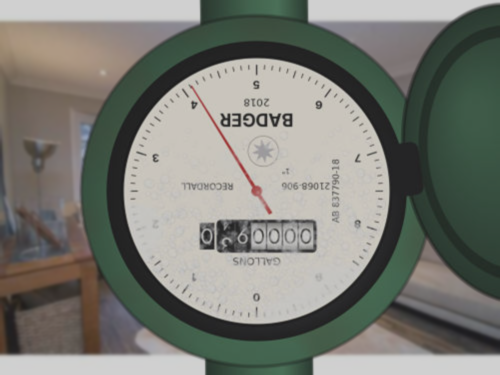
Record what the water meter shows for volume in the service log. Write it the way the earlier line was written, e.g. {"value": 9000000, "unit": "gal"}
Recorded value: {"value": 934.1, "unit": "gal"}
